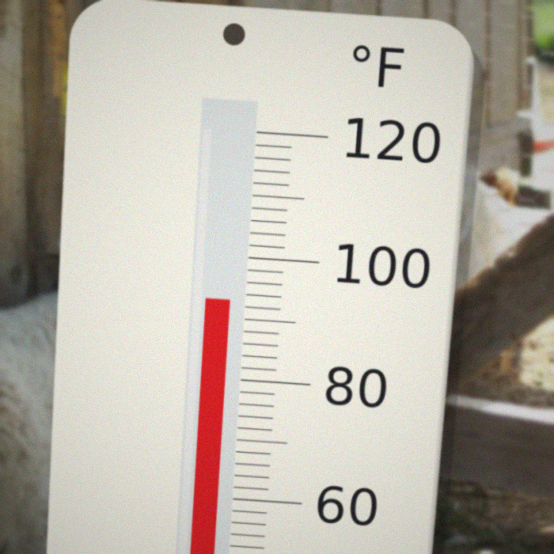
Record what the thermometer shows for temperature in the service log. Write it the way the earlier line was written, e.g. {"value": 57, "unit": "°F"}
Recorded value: {"value": 93, "unit": "°F"}
